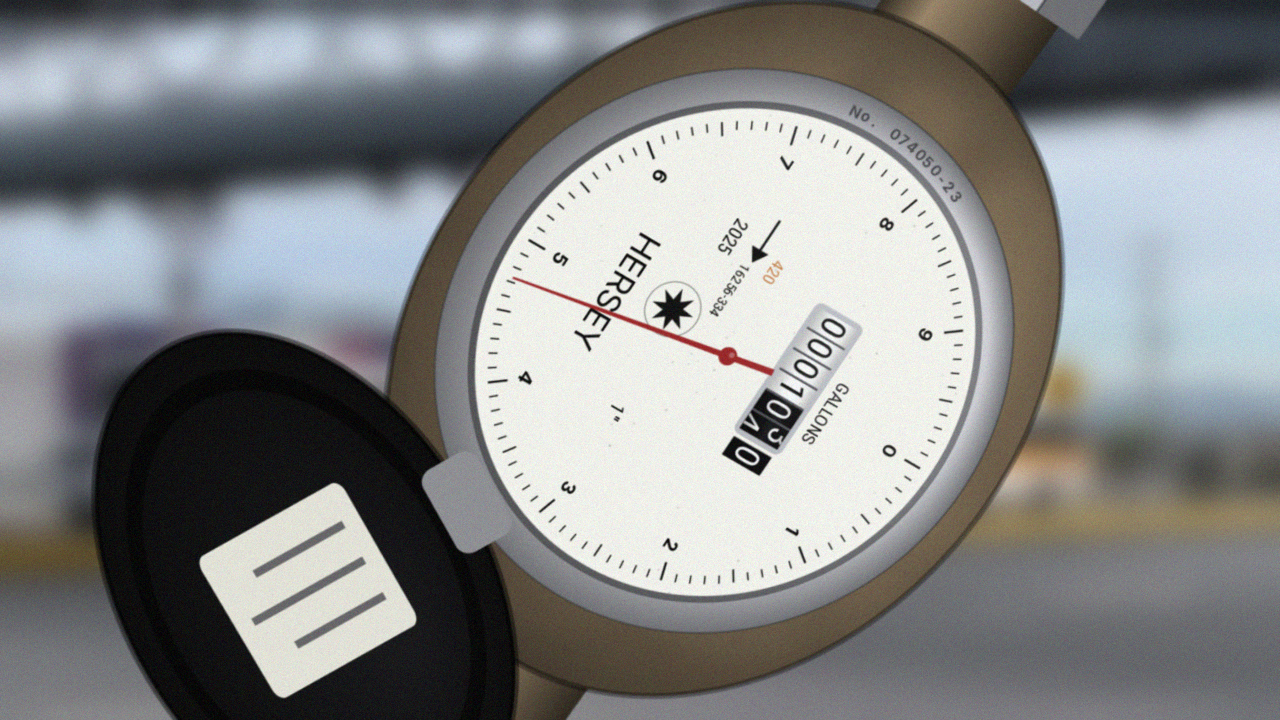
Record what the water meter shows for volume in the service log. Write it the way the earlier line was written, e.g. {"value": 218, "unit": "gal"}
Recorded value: {"value": 1034.7, "unit": "gal"}
